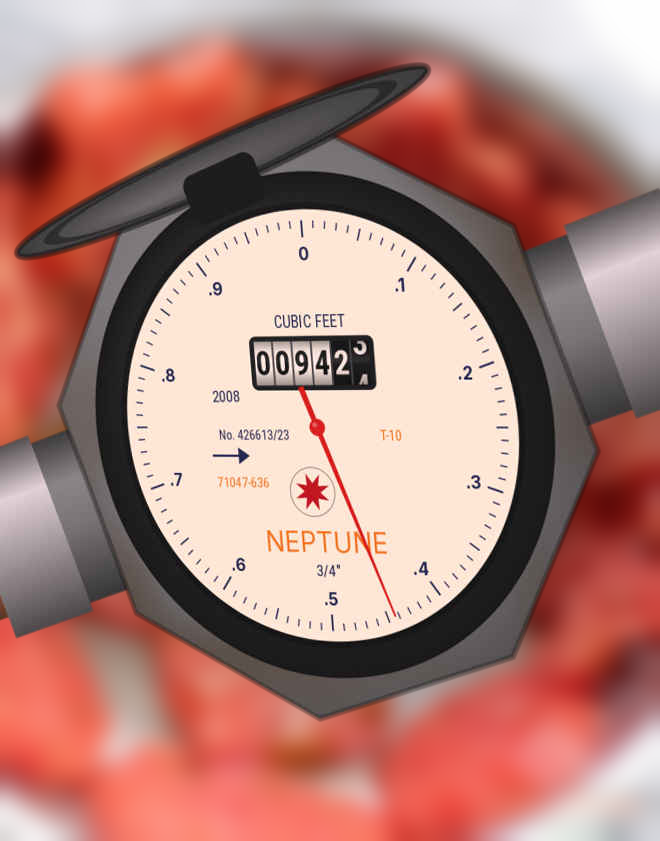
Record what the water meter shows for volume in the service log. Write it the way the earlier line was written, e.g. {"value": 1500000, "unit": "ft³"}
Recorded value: {"value": 9423.44, "unit": "ft³"}
